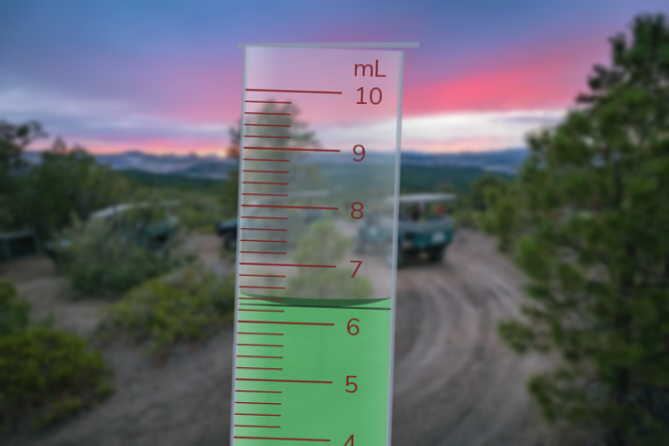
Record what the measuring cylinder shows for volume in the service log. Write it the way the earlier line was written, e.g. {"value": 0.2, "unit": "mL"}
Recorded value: {"value": 6.3, "unit": "mL"}
